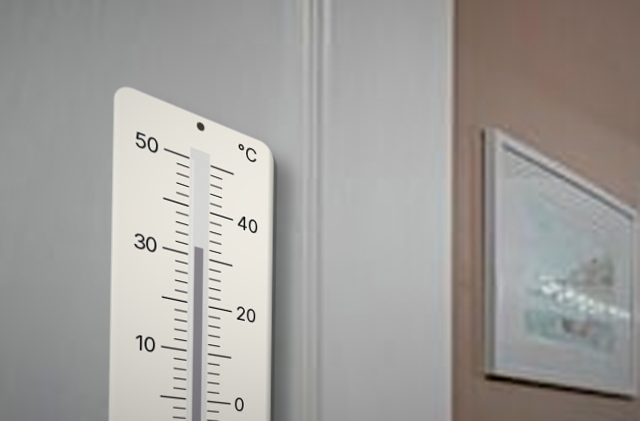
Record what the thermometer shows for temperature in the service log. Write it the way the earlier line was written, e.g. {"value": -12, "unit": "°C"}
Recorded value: {"value": 32, "unit": "°C"}
